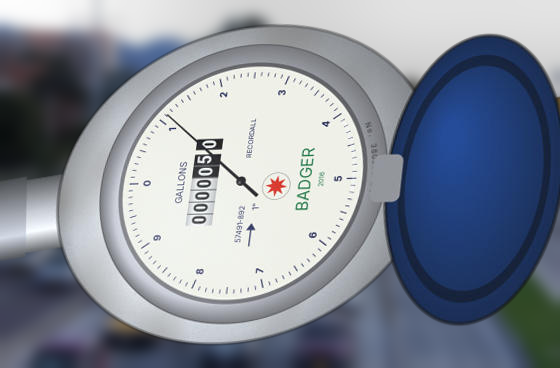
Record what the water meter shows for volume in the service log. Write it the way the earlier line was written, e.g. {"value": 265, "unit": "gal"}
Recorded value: {"value": 51.1, "unit": "gal"}
